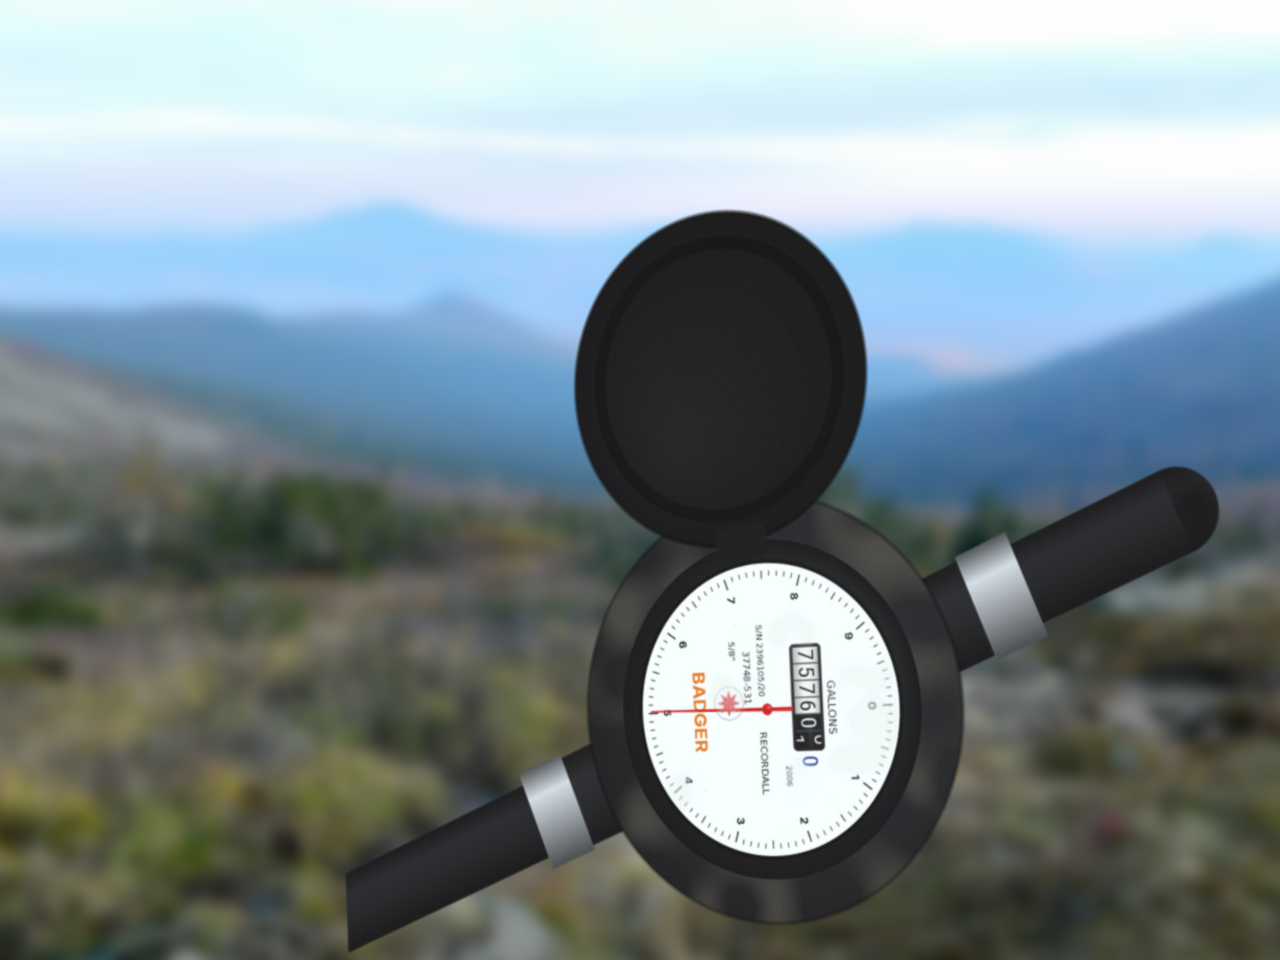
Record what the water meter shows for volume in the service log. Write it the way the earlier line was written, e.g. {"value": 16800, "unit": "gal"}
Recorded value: {"value": 7576005.0, "unit": "gal"}
